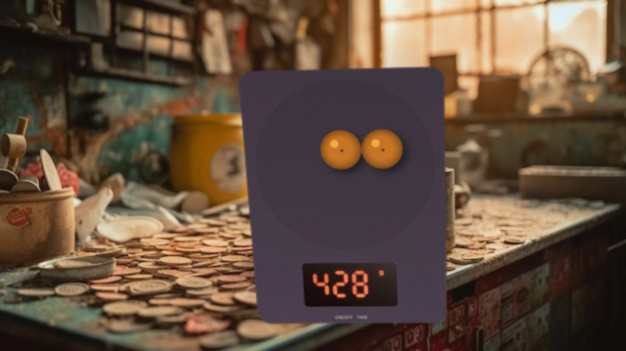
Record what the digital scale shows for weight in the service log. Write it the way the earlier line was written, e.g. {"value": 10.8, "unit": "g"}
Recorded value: {"value": 428, "unit": "g"}
